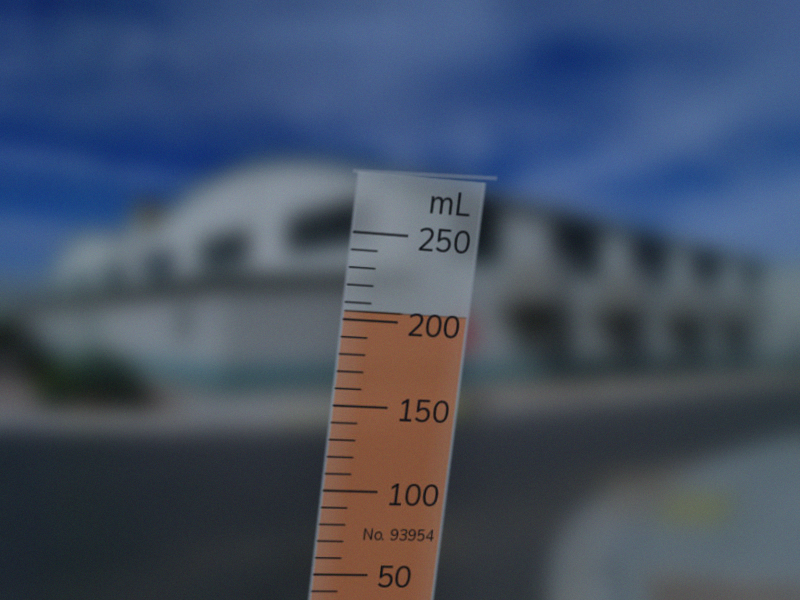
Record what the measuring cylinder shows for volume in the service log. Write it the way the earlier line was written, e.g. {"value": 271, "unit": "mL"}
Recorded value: {"value": 205, "unit": "mL"}
